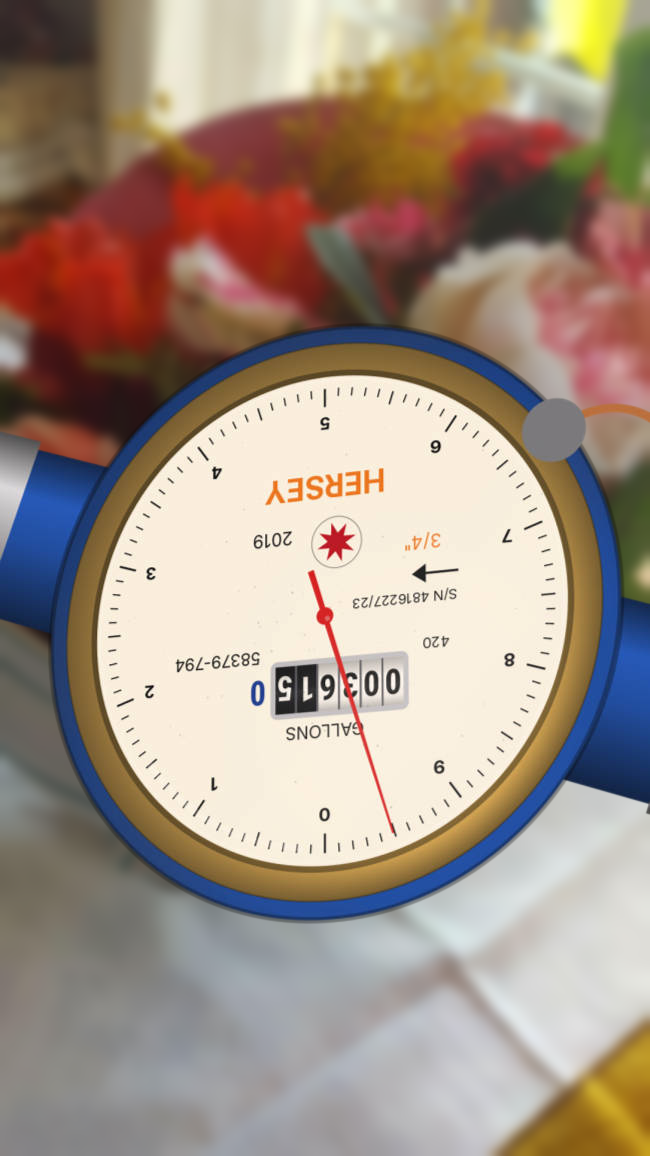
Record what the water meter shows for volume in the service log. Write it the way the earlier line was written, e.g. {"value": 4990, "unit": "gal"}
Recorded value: {"value": 36149.5, "unit": "gal"}
